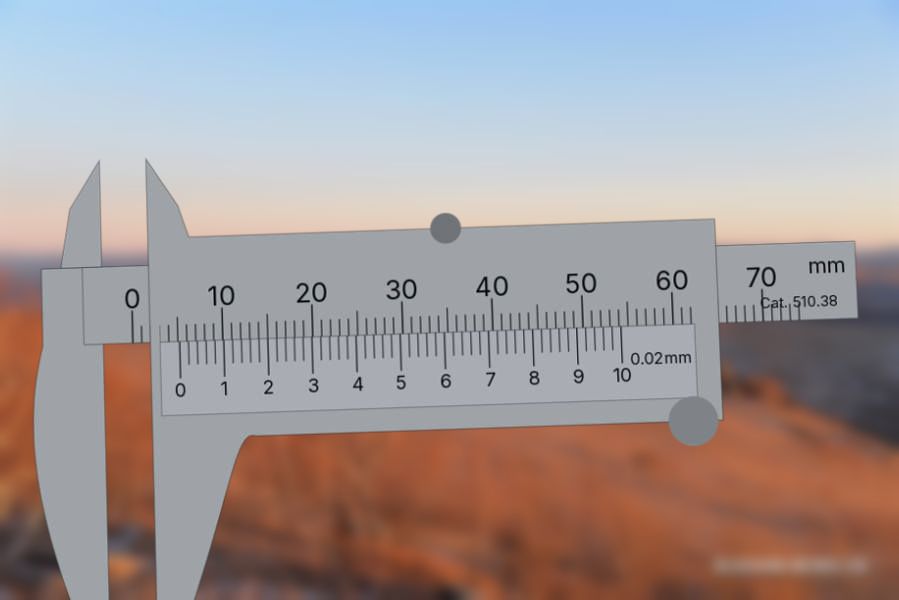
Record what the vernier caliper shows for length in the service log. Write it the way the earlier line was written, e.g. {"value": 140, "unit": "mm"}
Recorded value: {"value": 5.2, "unit": "mm"}
